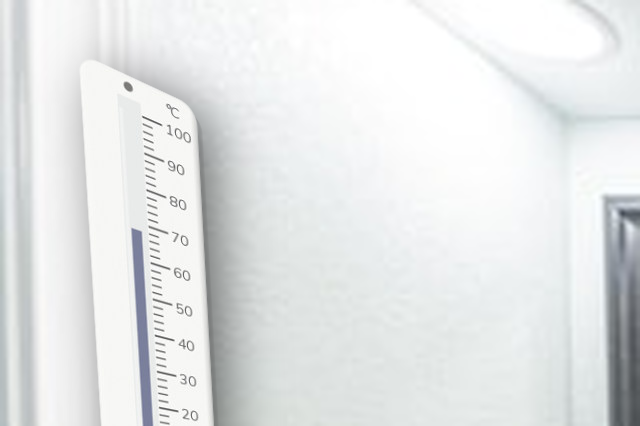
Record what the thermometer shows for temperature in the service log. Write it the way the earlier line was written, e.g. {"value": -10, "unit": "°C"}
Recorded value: {"value": 68, "unit": "°C"}
